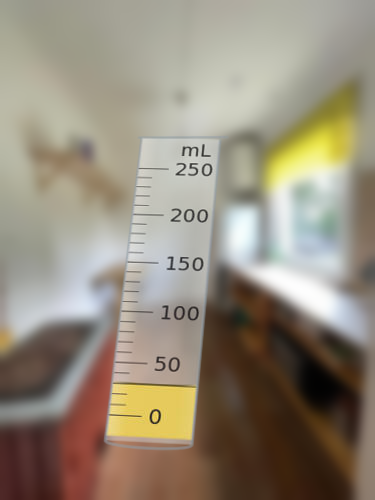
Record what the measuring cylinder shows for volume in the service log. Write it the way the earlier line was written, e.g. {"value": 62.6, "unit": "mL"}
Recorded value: {"value": 30, "unit": "mL"}
